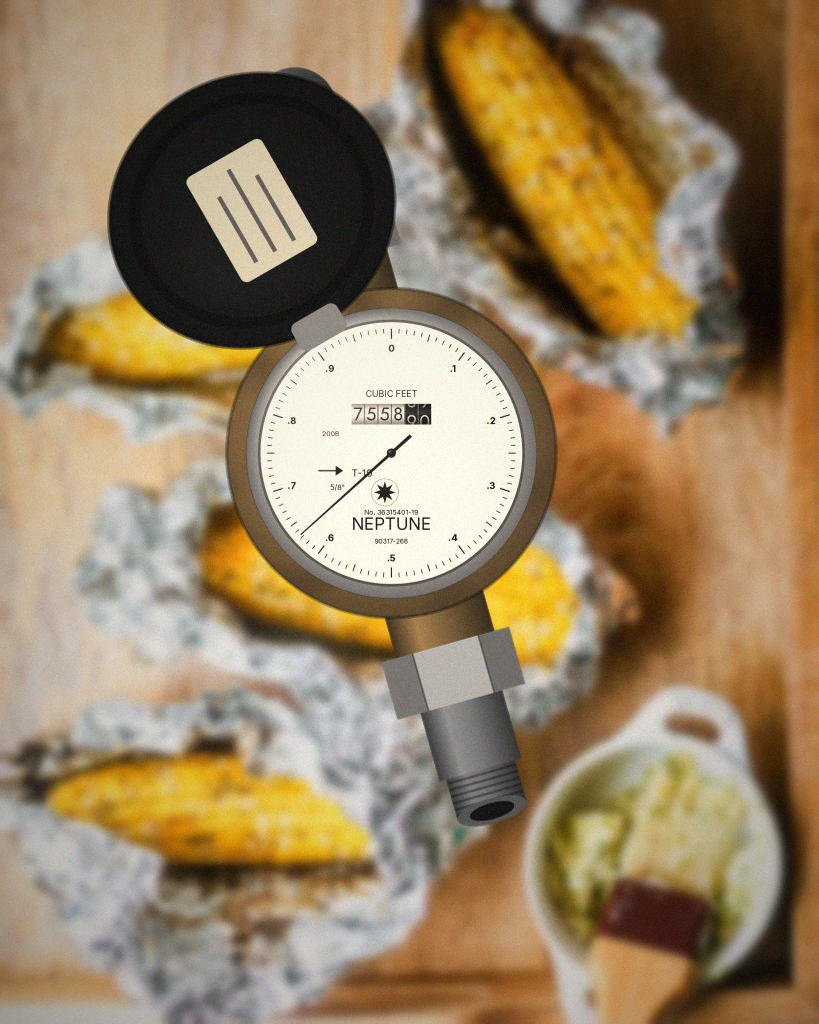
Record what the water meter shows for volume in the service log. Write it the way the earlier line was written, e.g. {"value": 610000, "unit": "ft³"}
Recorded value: {"value": 755889.63, "unit": "ft³"}
